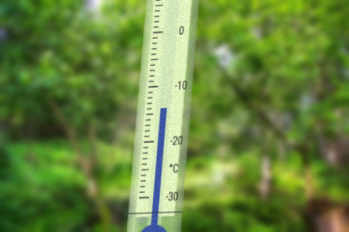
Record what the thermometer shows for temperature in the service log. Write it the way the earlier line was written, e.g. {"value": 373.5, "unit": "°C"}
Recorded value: {"value": -14, "unit": "°C"}
